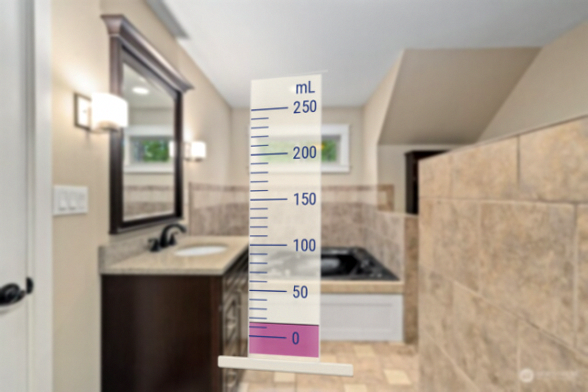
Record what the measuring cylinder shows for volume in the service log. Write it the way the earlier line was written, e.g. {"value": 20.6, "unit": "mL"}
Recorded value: {"value": 15, "unit": "mL"}
